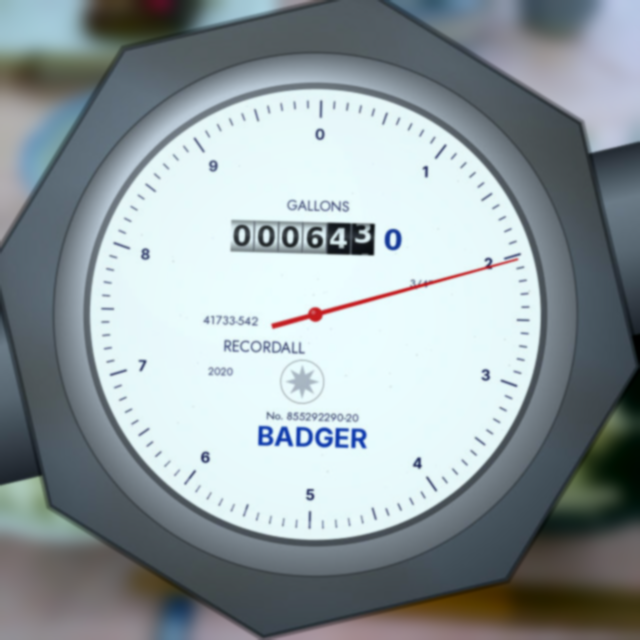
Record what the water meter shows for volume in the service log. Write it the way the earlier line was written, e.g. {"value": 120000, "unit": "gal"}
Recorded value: {"value": 6432.0, "unit": "gal"}
